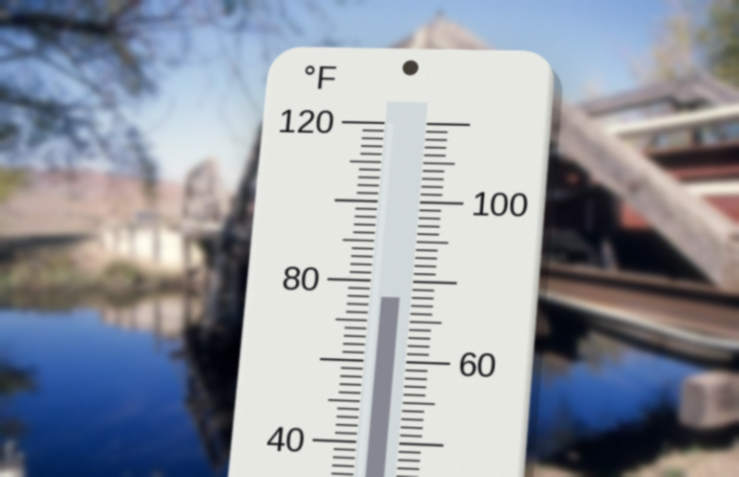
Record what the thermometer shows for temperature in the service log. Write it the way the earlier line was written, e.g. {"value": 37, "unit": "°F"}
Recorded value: {"value": 76, "unit": "°F"}
